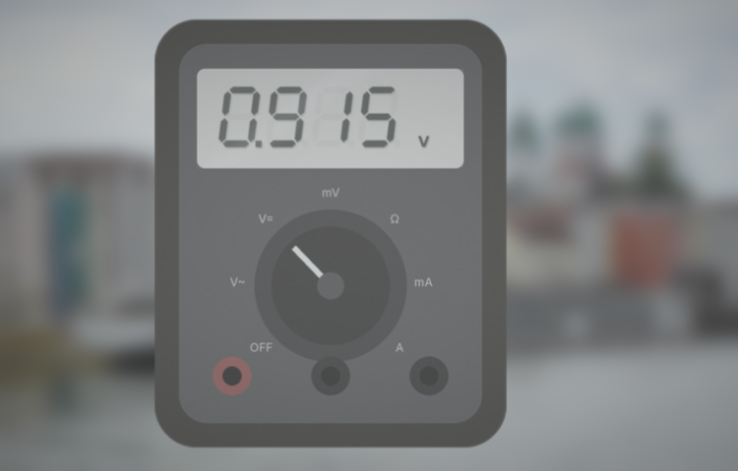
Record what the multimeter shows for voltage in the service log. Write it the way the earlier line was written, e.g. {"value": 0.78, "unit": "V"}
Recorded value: {"value": 0.915, "unit": "V"}
